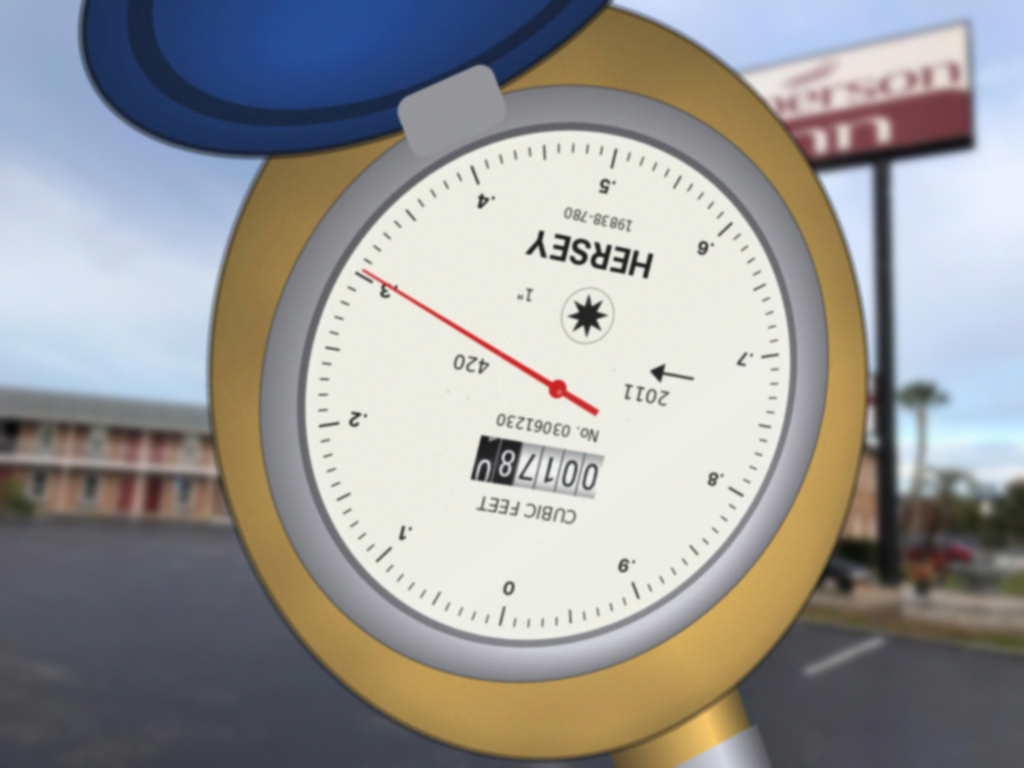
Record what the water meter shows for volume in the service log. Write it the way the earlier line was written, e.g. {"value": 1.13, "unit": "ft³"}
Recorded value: {"value": 1780.30, "unit": "ft³"}
